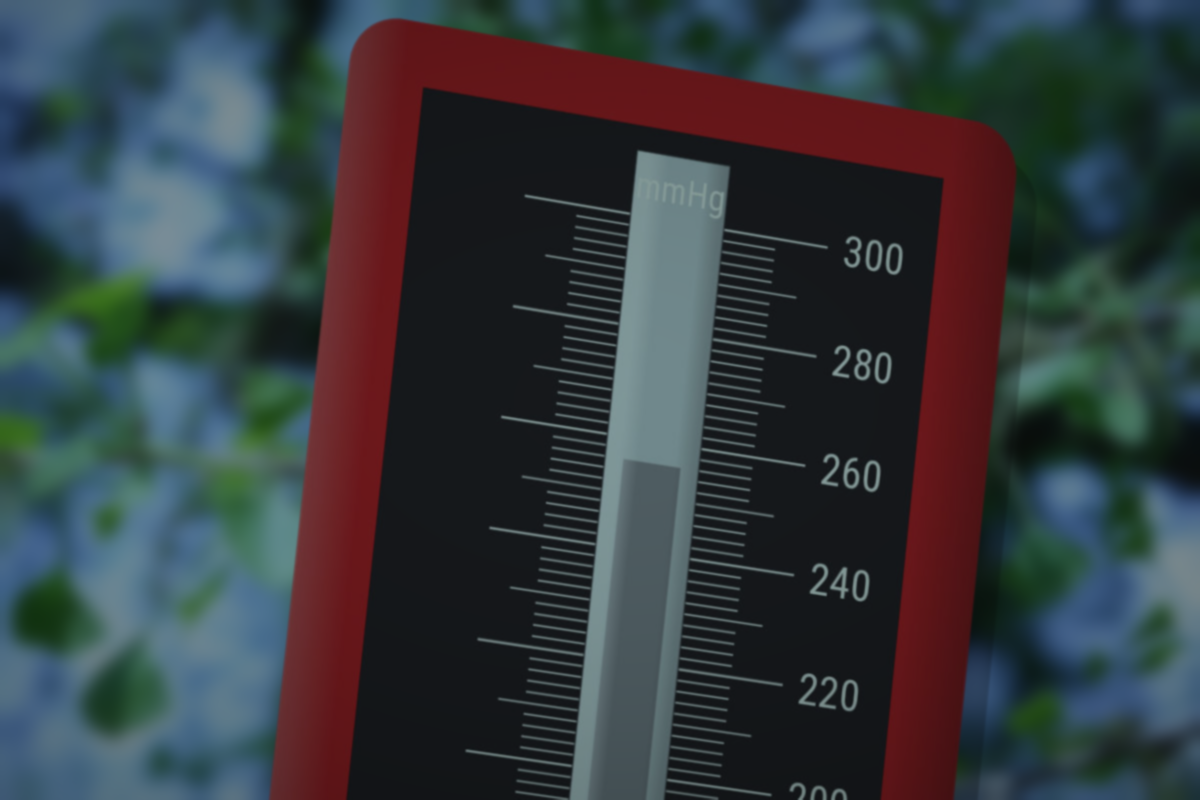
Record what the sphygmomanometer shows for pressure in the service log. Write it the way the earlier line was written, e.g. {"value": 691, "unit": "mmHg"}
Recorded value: {"value": 256, "unit": "mmHg"}
